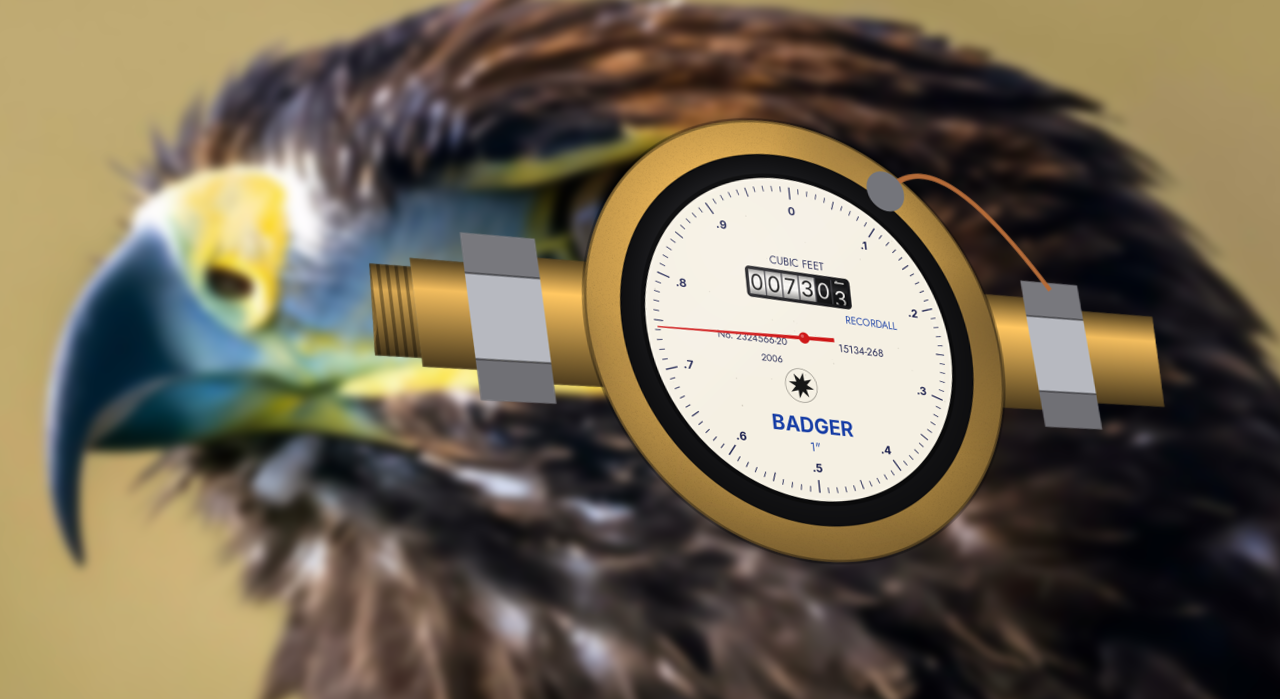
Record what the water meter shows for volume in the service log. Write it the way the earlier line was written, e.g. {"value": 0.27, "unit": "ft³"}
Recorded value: {"value": 7302.74, "unit": "ft³"}
